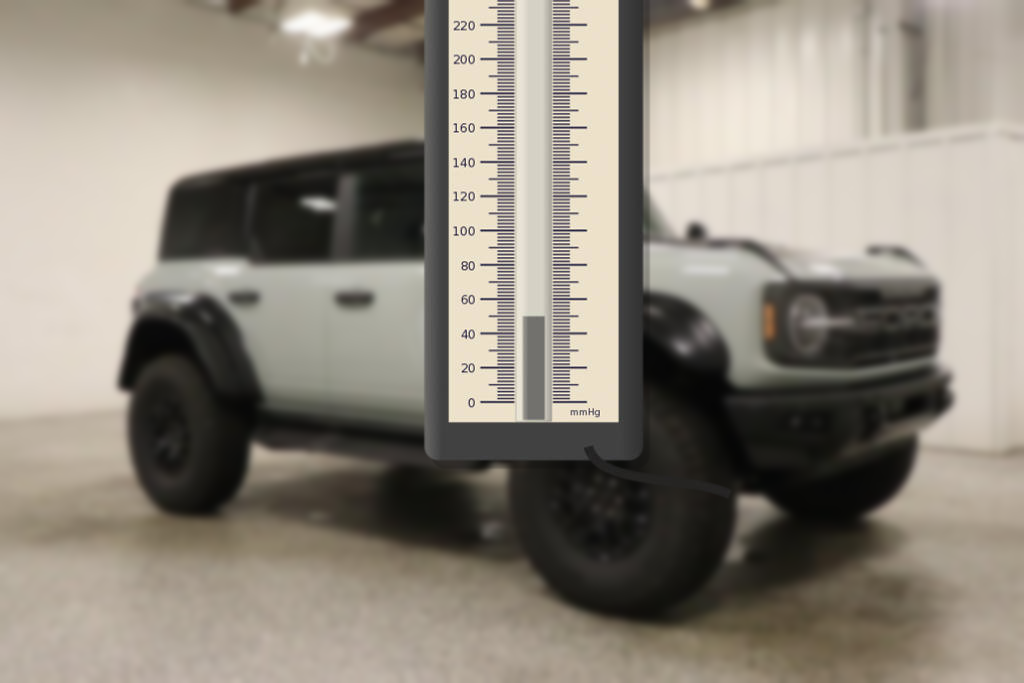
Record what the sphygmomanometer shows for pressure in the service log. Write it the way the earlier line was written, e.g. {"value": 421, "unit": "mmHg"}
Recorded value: {"value": 50, "unit": "mmHg"}
